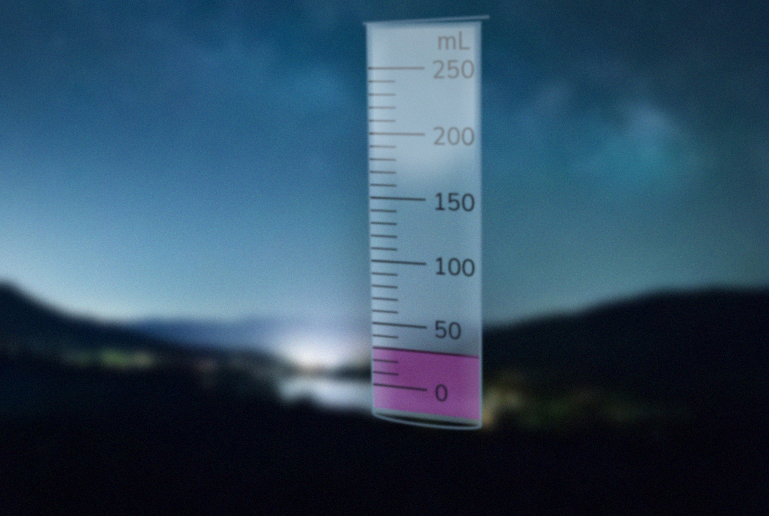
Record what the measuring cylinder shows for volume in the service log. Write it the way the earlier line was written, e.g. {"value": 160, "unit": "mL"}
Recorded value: {"value": 30, "unit": "mL"}
